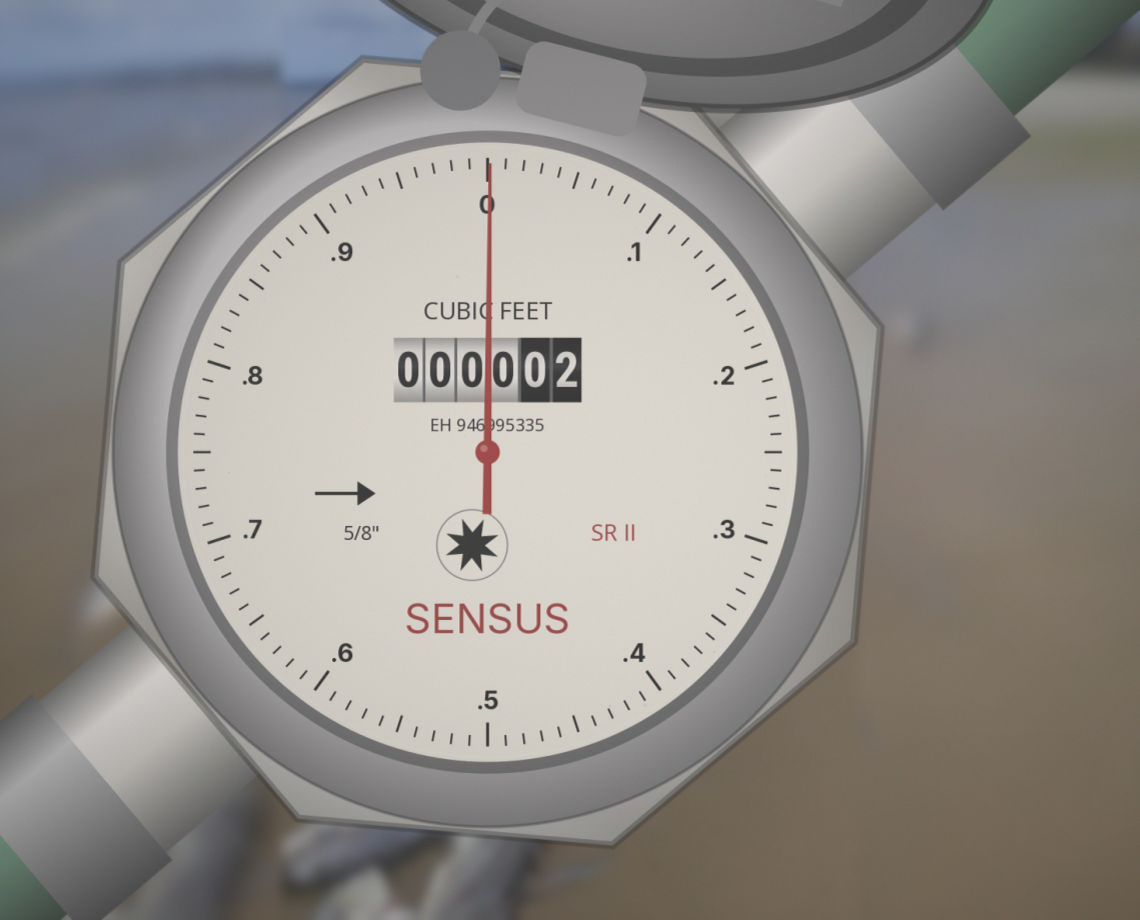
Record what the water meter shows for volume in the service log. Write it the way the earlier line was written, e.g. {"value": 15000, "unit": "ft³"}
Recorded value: {"value": 2.00, "unit": "ft³"}
